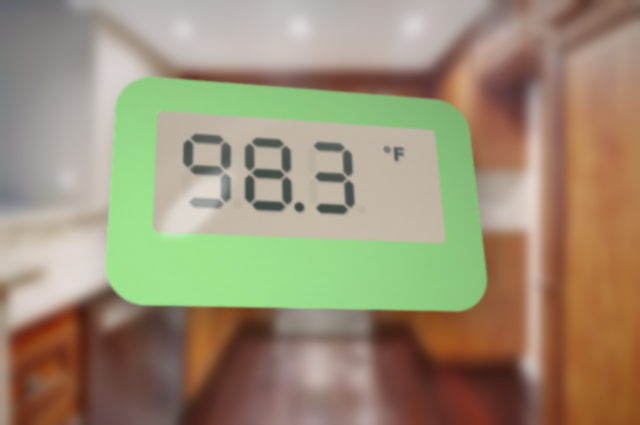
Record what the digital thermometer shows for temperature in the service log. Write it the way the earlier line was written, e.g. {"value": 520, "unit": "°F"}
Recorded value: {"value": 98.3, "unit": "°F"}
